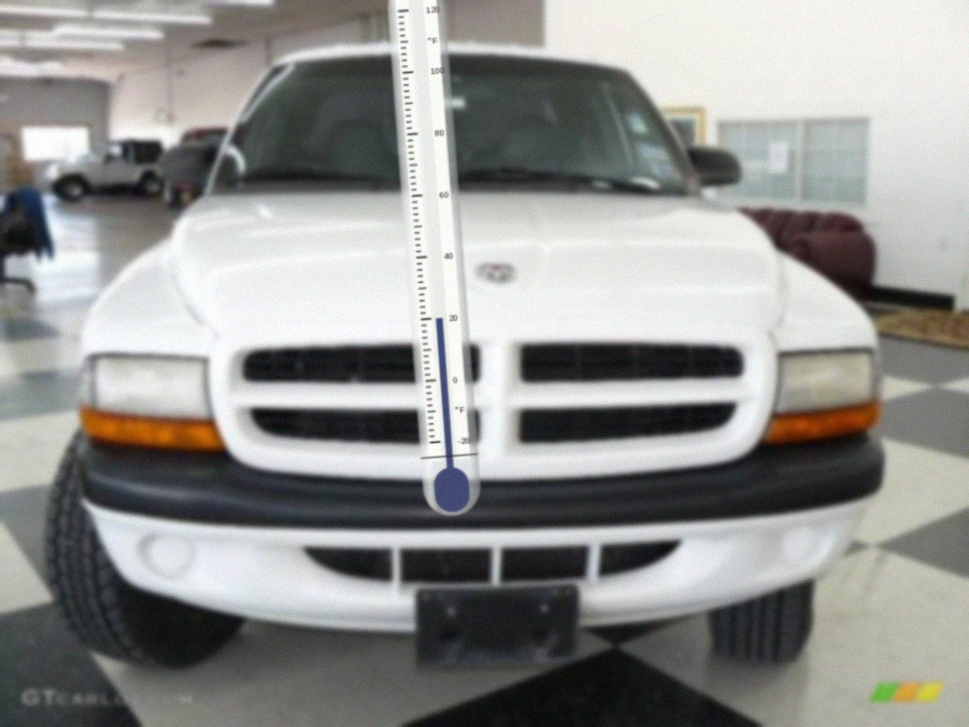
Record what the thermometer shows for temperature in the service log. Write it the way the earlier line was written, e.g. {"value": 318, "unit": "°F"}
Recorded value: {"value": 20, "unit": "°F"}
